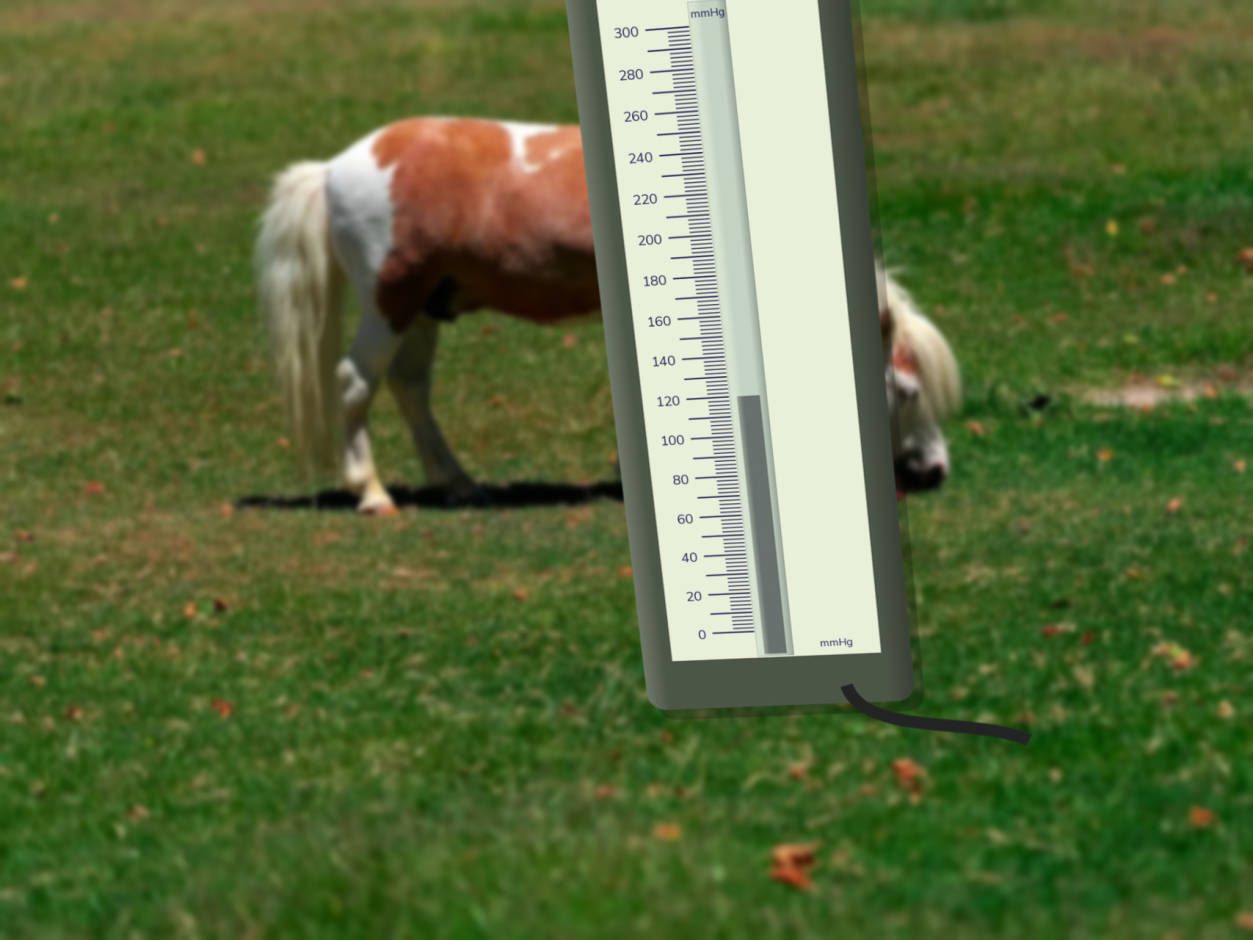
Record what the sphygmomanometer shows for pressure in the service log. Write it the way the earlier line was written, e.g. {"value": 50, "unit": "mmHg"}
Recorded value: {"value": 120, "unit": "mmHg"}
